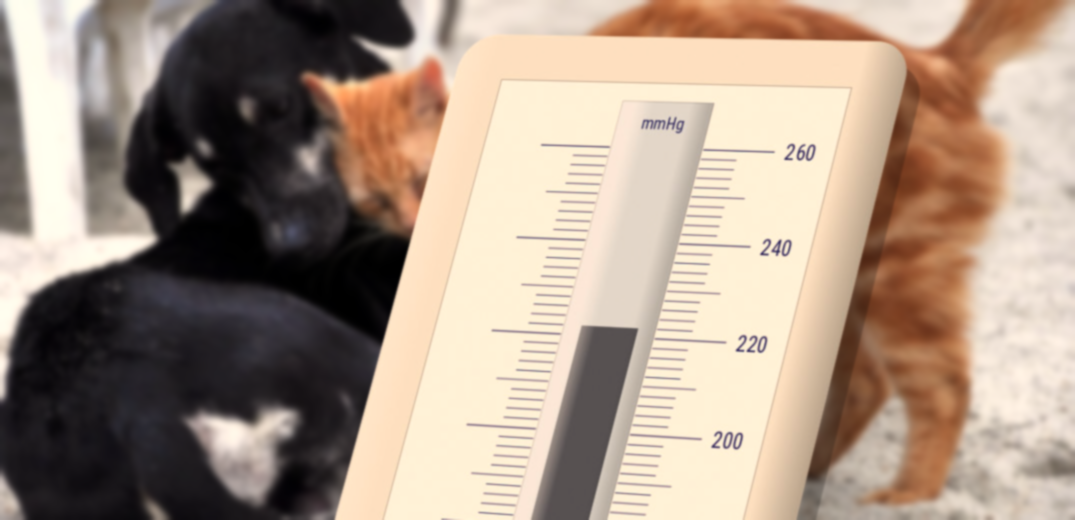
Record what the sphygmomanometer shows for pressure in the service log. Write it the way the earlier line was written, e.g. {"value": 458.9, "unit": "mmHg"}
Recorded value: {"value": 222, "unit": "mmHg"}
